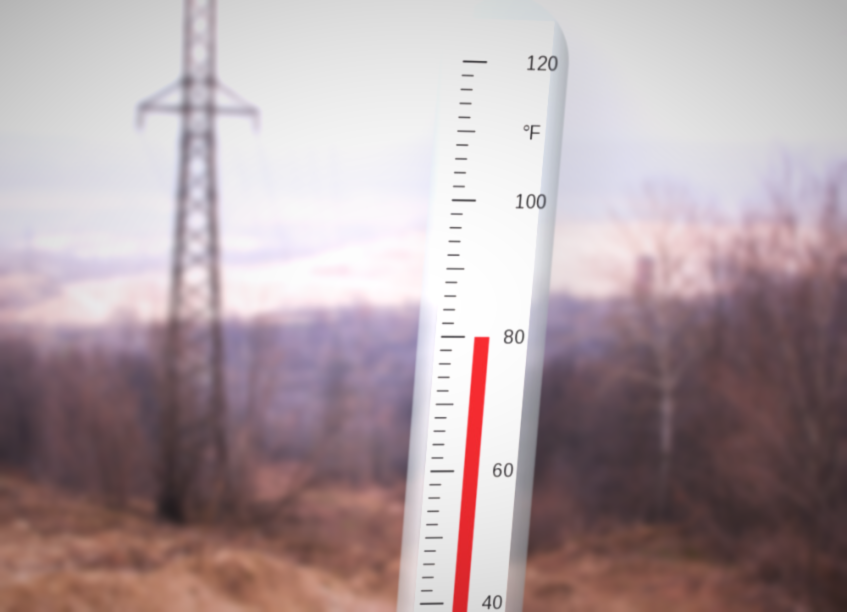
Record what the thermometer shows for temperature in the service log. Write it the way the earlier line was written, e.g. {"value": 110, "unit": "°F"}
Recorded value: {"value": 80, "unit": "°F"}
